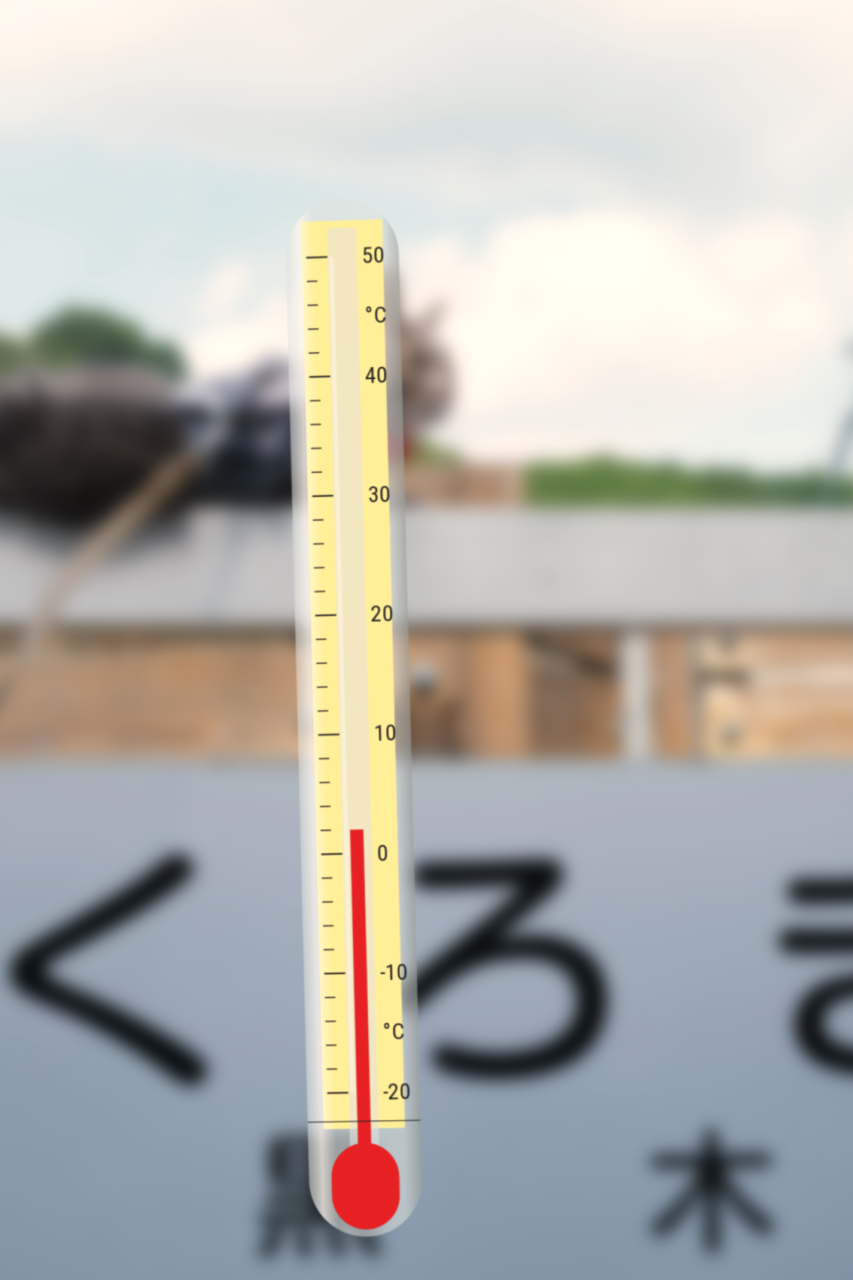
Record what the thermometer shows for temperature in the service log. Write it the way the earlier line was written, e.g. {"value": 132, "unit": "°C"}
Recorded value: {"value": 2, "unit": "°C"}
